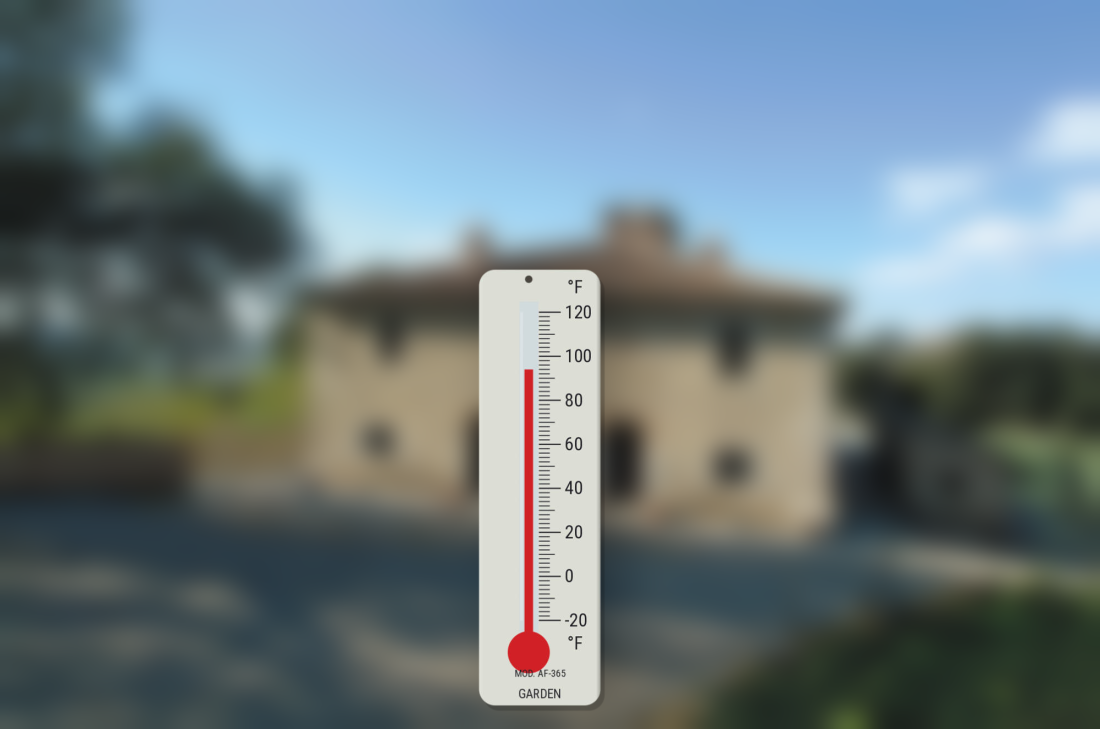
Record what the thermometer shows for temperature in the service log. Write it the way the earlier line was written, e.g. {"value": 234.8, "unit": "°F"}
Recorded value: {"value": 94, "unit": "°F"}
